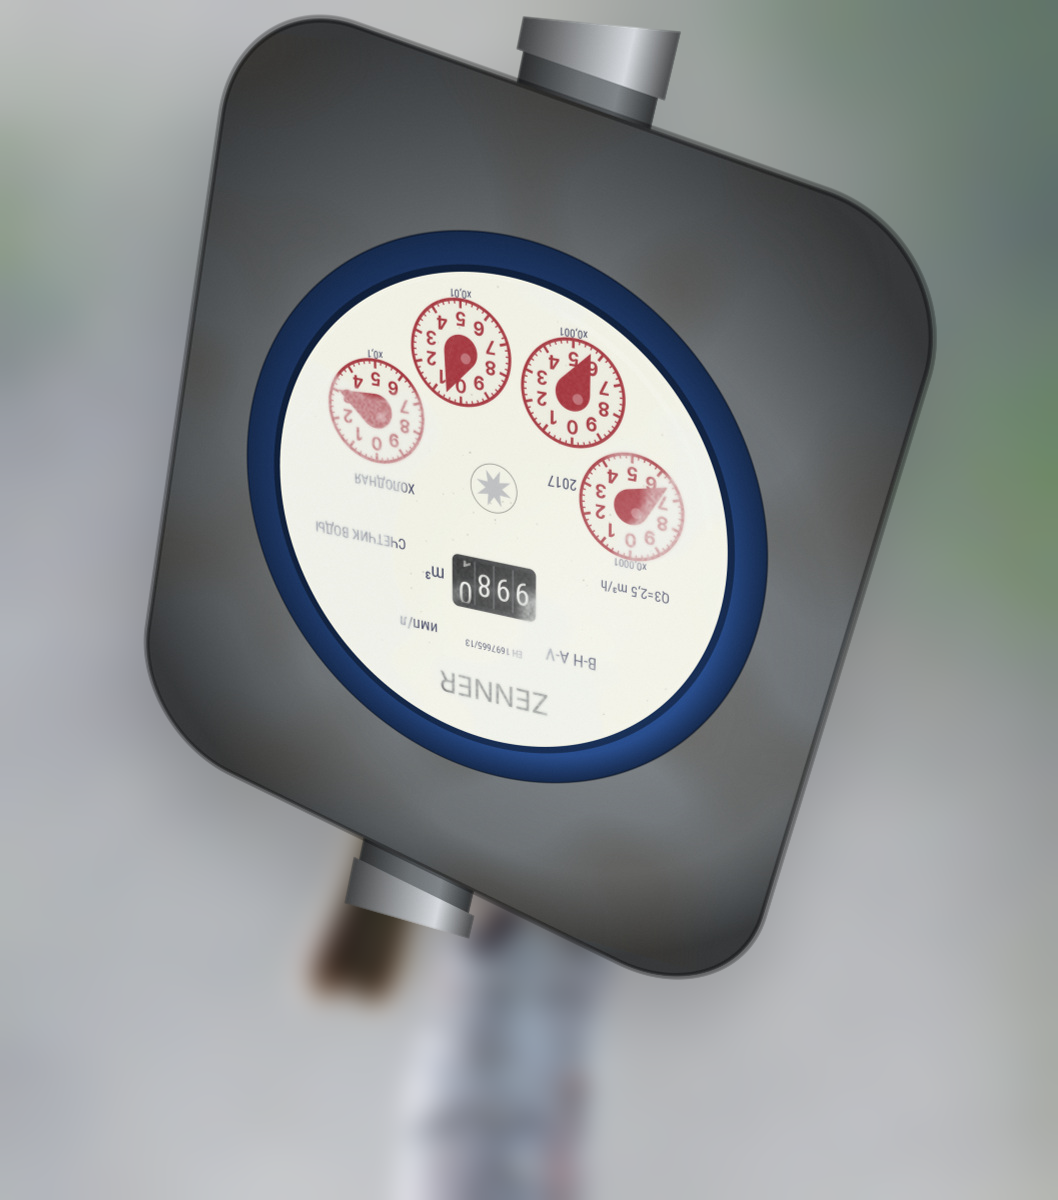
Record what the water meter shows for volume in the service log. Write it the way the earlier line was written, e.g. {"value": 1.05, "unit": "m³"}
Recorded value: {"value": 9980.3056, "unit": "m³"}
